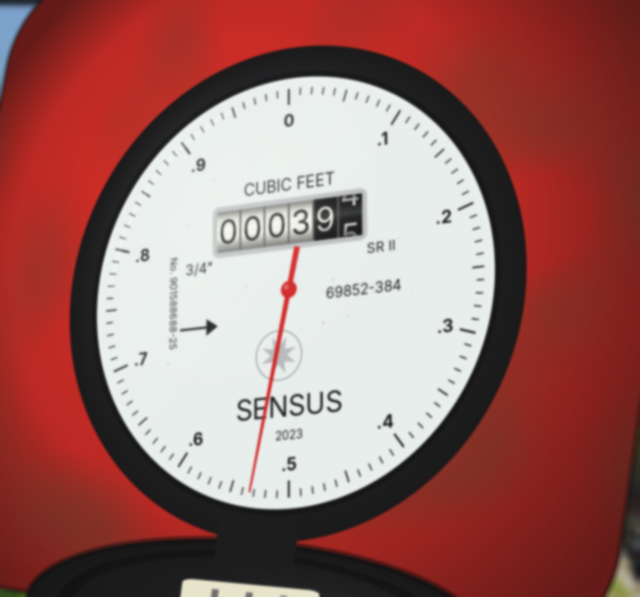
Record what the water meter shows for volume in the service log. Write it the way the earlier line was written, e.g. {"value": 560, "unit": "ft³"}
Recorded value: {"value": 394.53, "unit": "ft³"}
